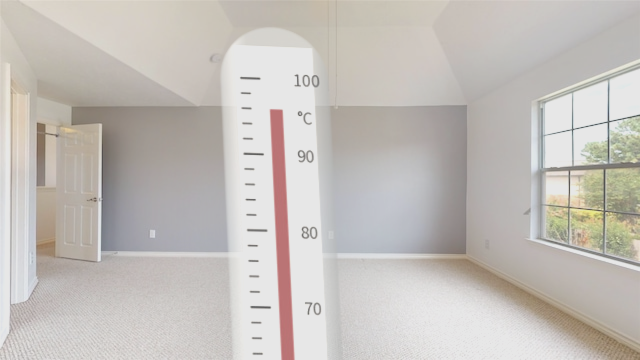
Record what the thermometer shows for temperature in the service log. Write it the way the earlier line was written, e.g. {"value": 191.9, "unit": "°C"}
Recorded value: {"value": 96, "unit": "°C"}
